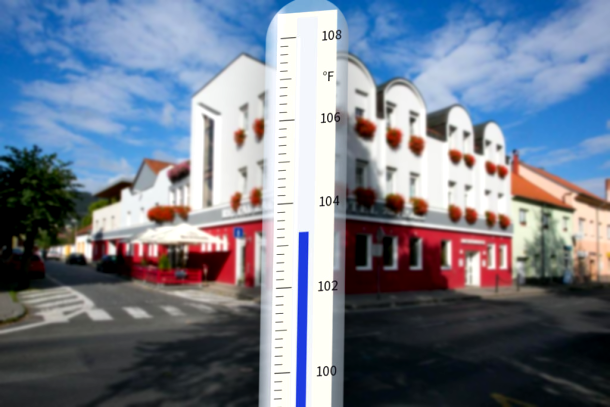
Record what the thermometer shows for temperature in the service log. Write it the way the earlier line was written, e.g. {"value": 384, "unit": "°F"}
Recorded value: {"value": 103.3, "unit": "°F"}
